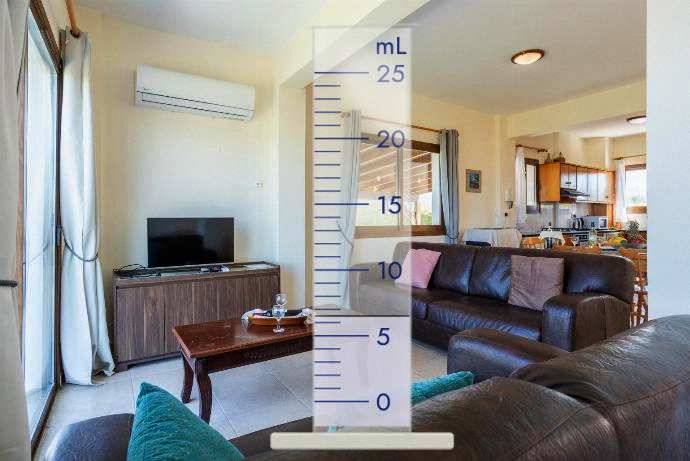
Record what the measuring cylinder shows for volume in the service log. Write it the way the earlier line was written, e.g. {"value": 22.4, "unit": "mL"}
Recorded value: {"value": 6.5, "unit": "mL"}
